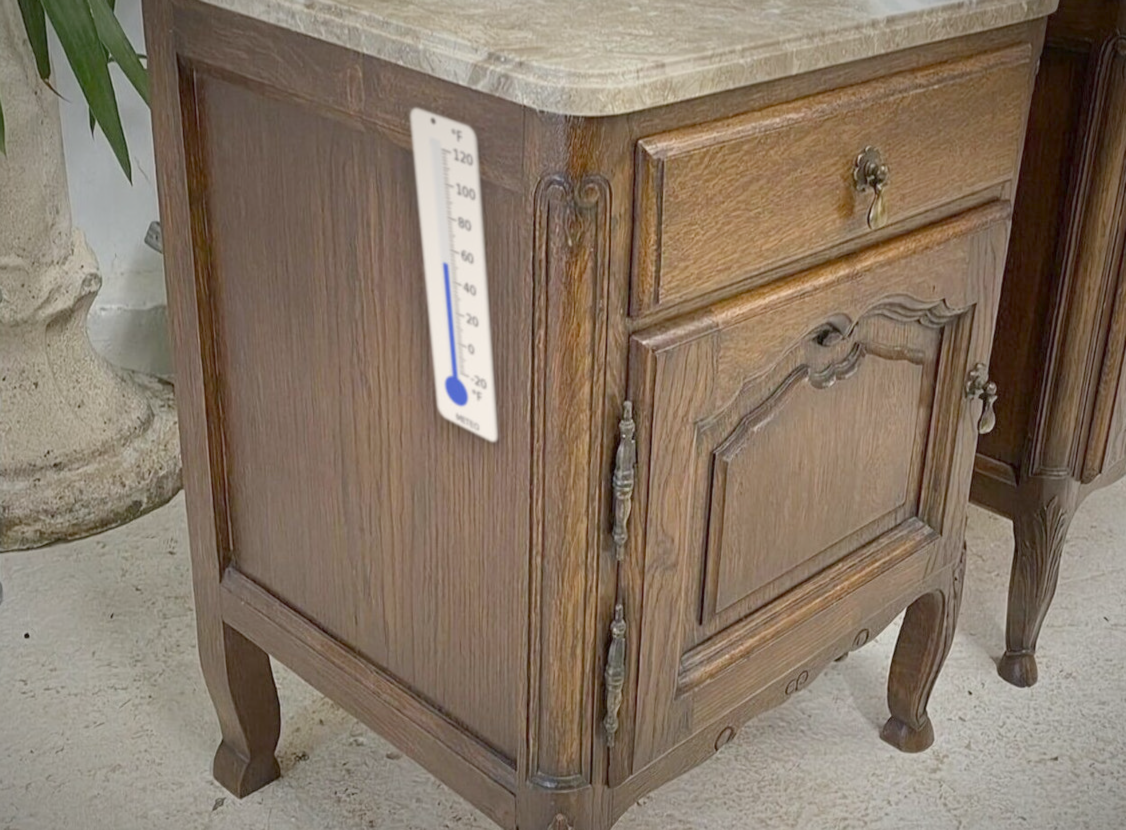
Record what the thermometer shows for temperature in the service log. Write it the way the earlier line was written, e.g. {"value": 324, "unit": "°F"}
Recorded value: {"value": 50, "unit": "°F"}
